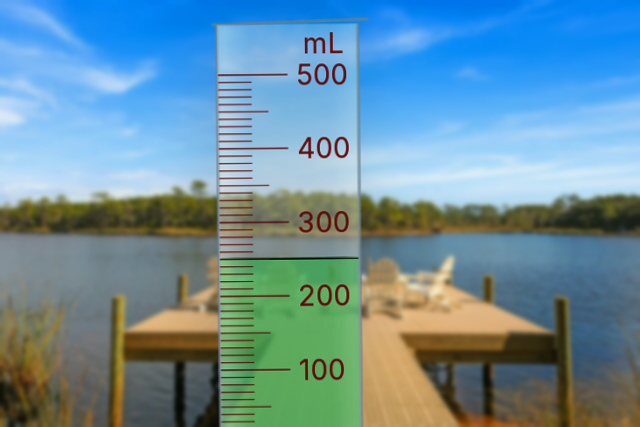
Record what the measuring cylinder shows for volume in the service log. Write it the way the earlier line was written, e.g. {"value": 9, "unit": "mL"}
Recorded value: {"value": 250, "unit": "mL"}
